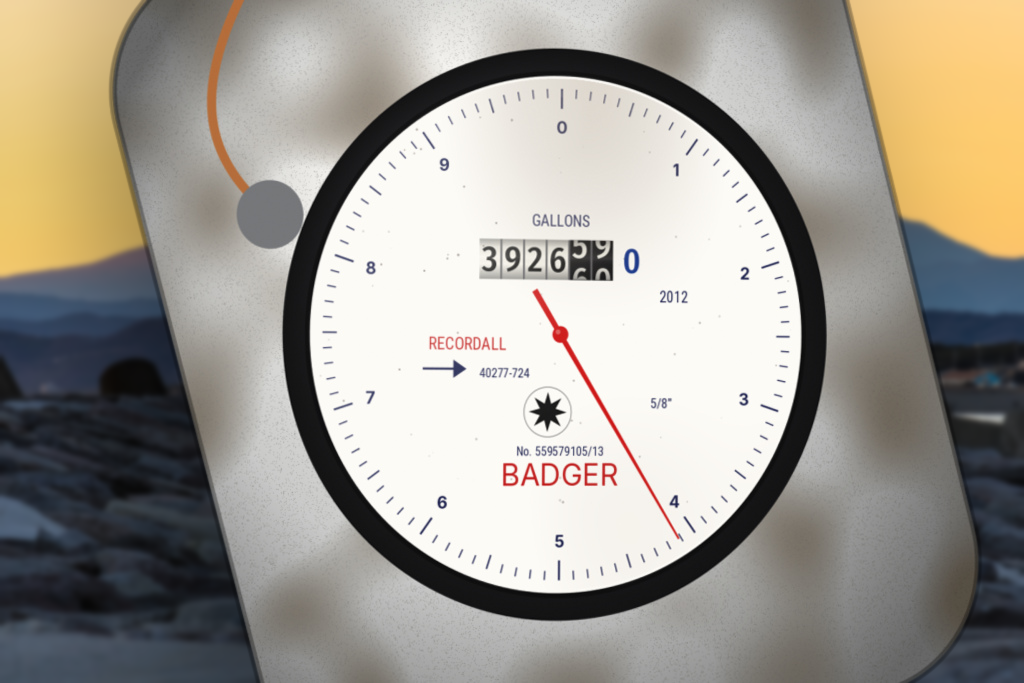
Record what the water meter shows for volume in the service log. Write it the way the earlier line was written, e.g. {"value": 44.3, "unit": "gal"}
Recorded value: {"value": 3926594.1, "unit": "gal"}
